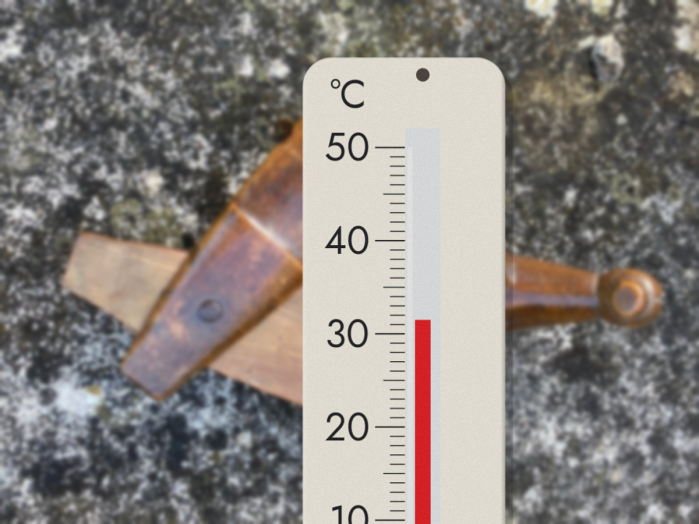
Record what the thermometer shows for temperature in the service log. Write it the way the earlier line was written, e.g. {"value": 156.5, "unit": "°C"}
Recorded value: {"value": 31.5, "unit": "°C"}
